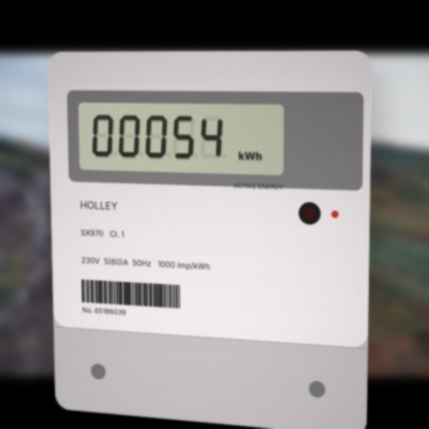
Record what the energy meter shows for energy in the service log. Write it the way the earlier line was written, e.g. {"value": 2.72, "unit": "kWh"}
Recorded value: {"value": 54, "unit": "kWh"}
